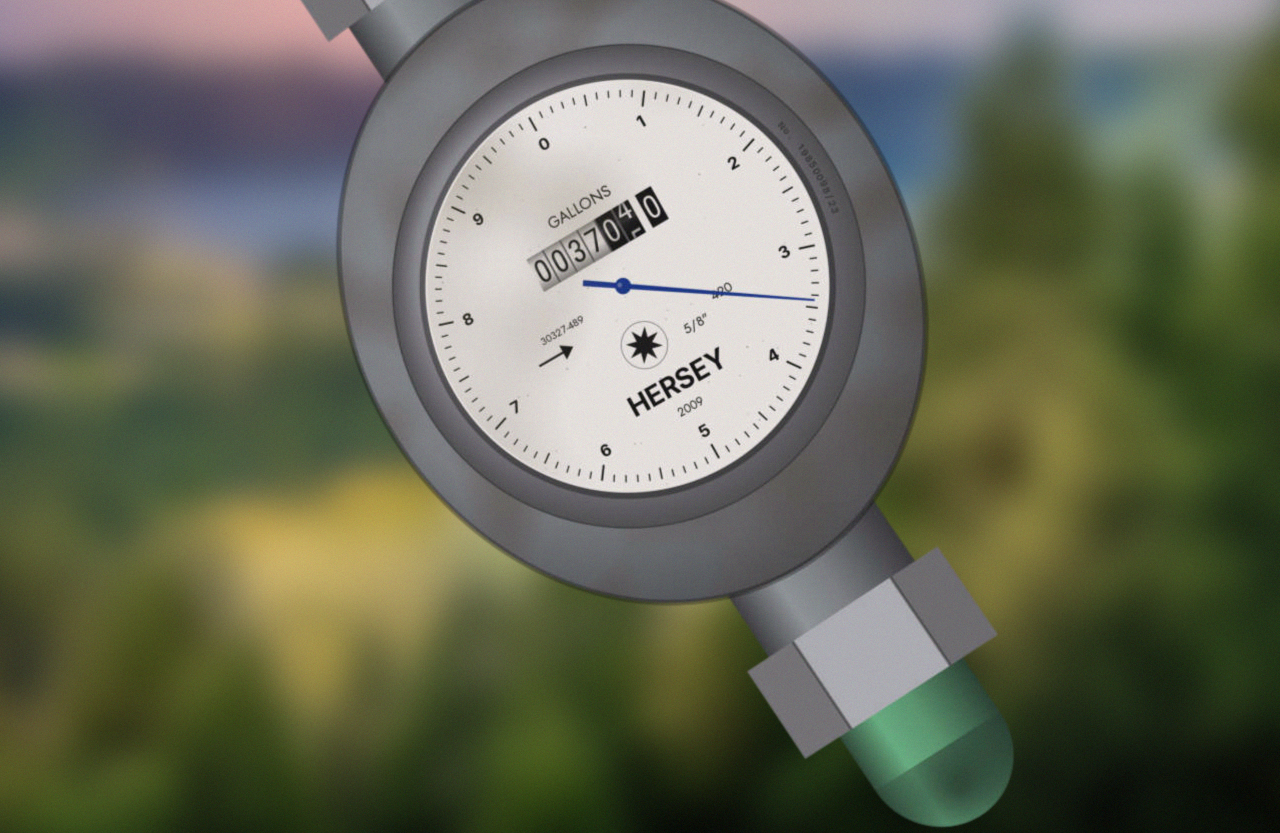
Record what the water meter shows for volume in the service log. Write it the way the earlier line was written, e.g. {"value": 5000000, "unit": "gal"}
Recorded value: {"value": 37043.4, "unit": "gal"}
